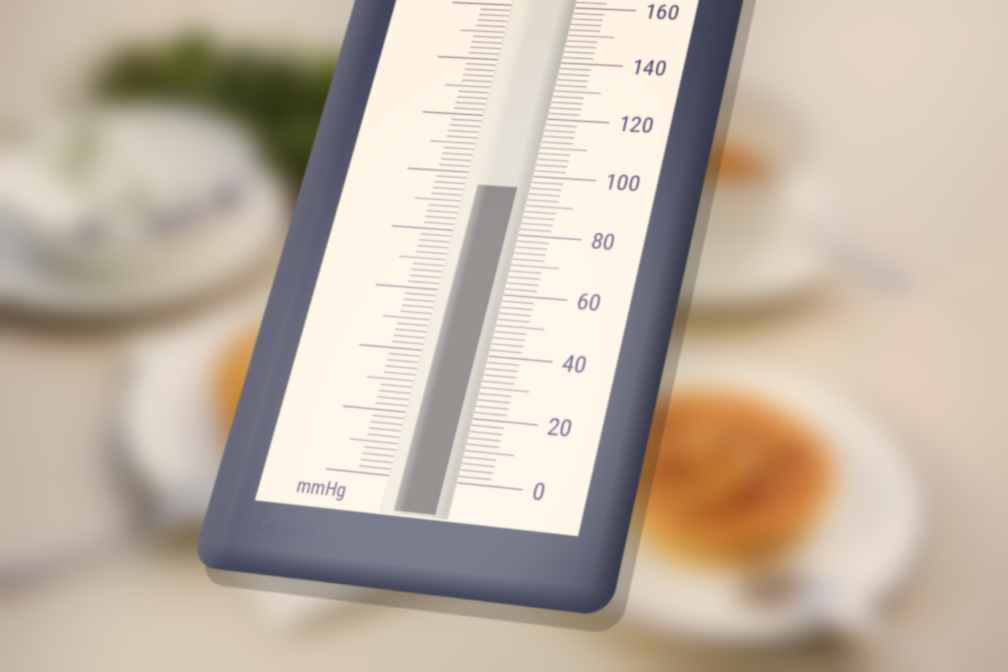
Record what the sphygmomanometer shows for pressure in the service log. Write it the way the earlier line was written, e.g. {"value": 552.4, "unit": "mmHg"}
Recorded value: {"value": 96, "unit": "mmHg"}
